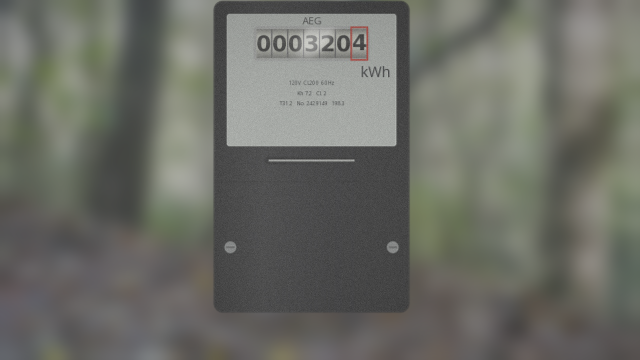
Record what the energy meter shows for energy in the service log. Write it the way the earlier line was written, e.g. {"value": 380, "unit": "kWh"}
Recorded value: {"value": 320.4, "unit": "kWh"}
